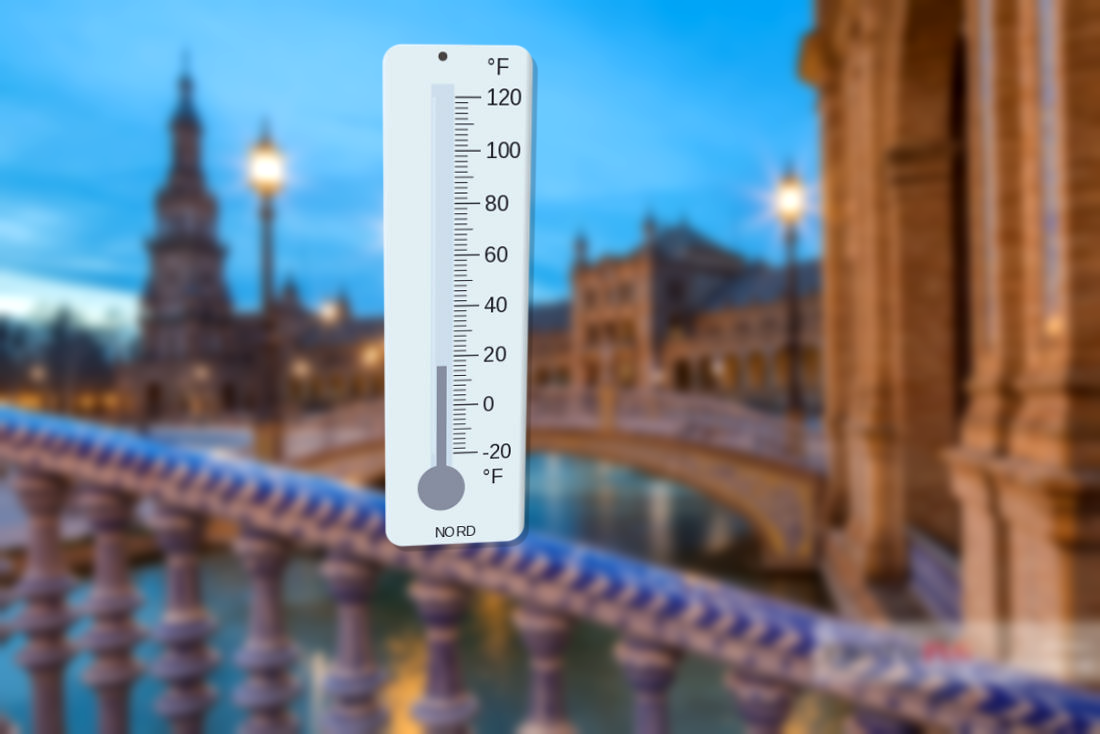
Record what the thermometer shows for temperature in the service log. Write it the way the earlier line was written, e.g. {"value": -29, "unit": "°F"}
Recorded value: {"value": 16, "unit": "°F"}
